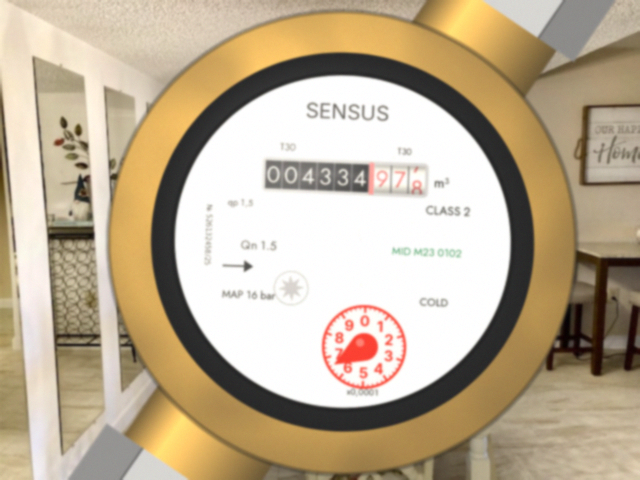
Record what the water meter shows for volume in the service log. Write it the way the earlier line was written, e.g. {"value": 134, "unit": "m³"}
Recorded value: {"value": 4334.9776, "unit": "m³"}
